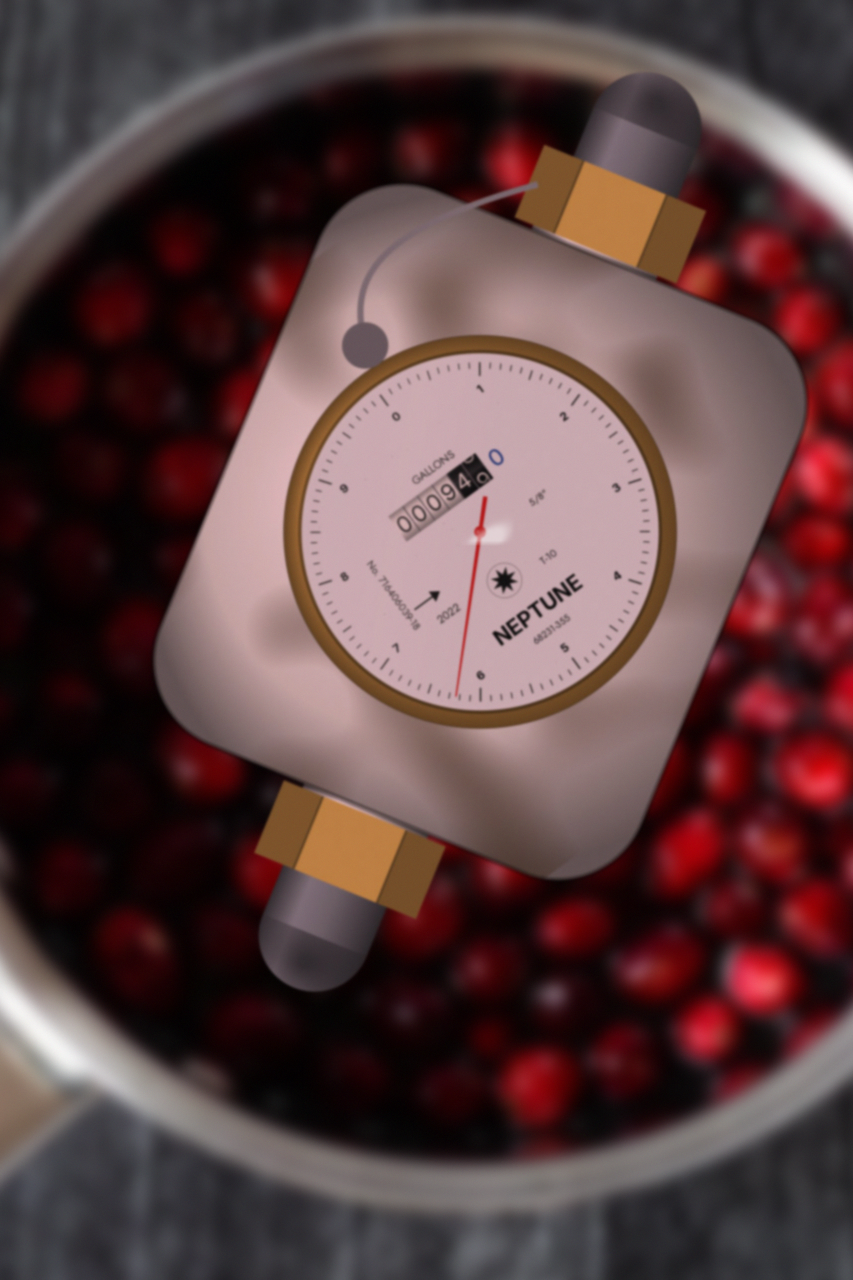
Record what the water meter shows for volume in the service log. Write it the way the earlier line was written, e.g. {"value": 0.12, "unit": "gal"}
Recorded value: {"value": 9486.2, "unit": "gal"}
